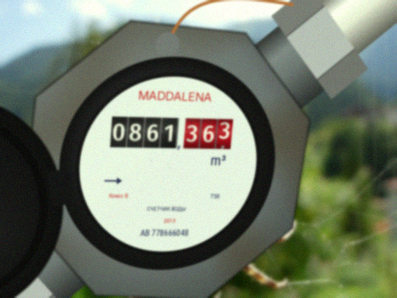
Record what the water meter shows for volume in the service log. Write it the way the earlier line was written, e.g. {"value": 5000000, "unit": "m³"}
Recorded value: {"value": 861.363, "unit": "m³"}
